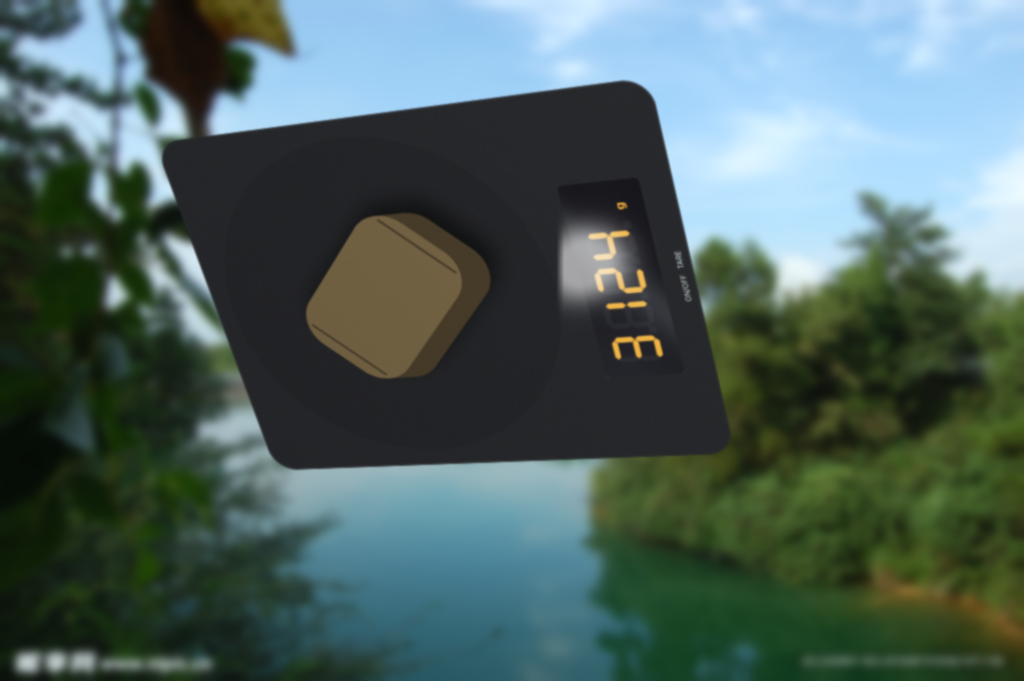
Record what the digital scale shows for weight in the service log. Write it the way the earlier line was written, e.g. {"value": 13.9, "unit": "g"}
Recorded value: {"value": 3124, "unit": "g"}
